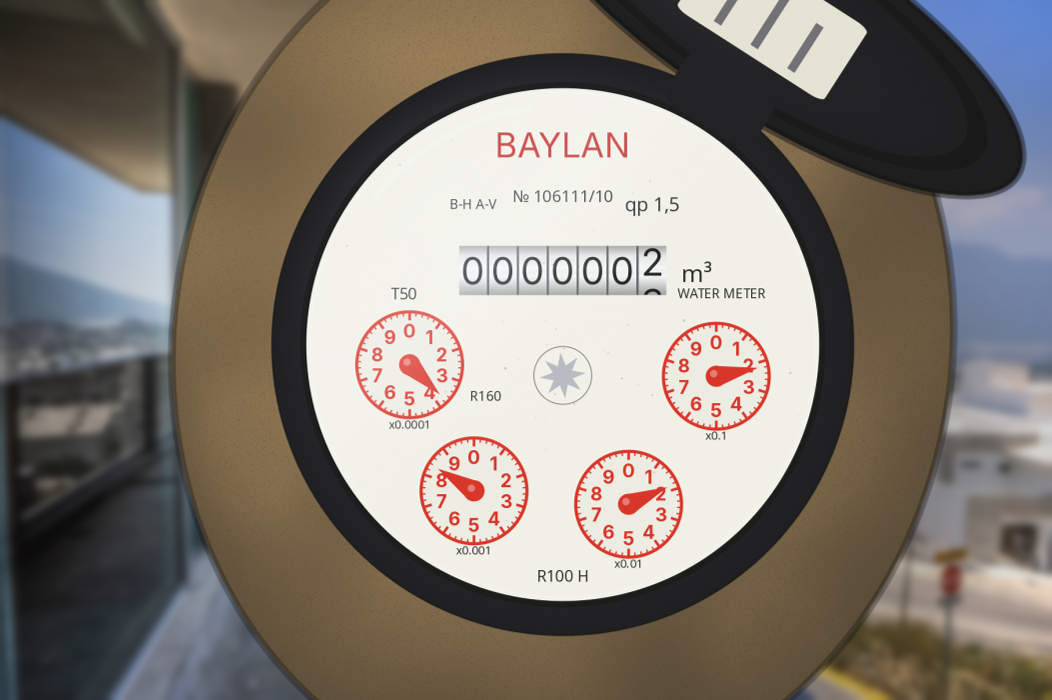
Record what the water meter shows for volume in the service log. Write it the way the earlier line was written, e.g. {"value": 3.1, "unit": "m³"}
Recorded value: {"value": 2.2183, "unit": "m³"}
